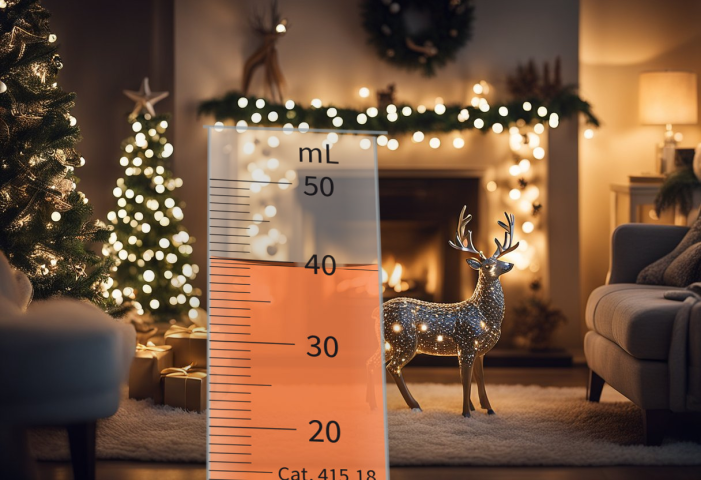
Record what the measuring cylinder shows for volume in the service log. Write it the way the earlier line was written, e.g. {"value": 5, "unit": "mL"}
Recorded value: {"value": 39.5, "unit": "mL"}
